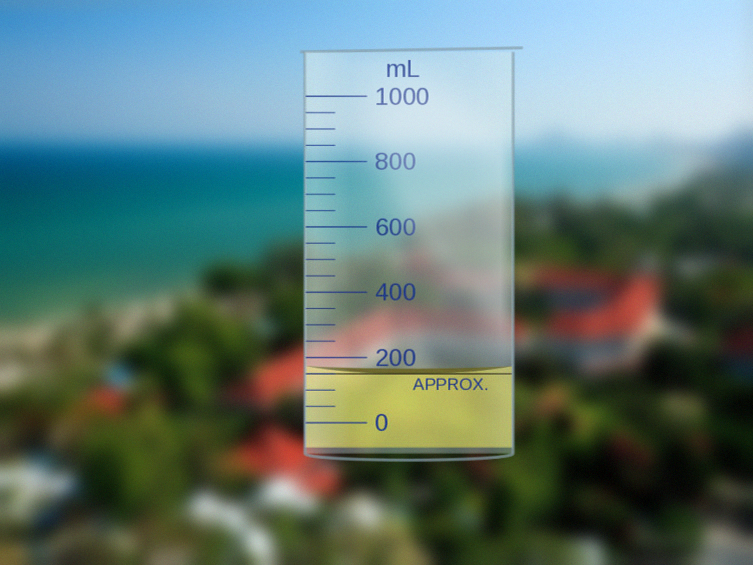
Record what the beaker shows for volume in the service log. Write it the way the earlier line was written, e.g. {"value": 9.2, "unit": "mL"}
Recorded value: {"value": 150, "unit": "mL"}
